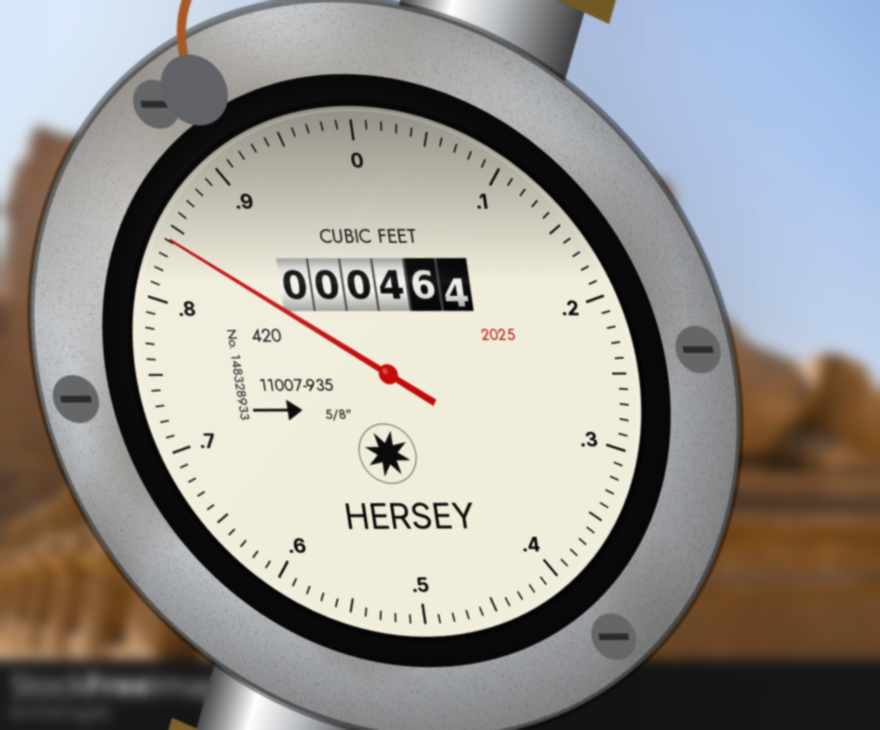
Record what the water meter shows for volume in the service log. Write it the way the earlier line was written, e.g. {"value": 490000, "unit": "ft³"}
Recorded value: {"value": 463.84, "unit": "ft³"}
